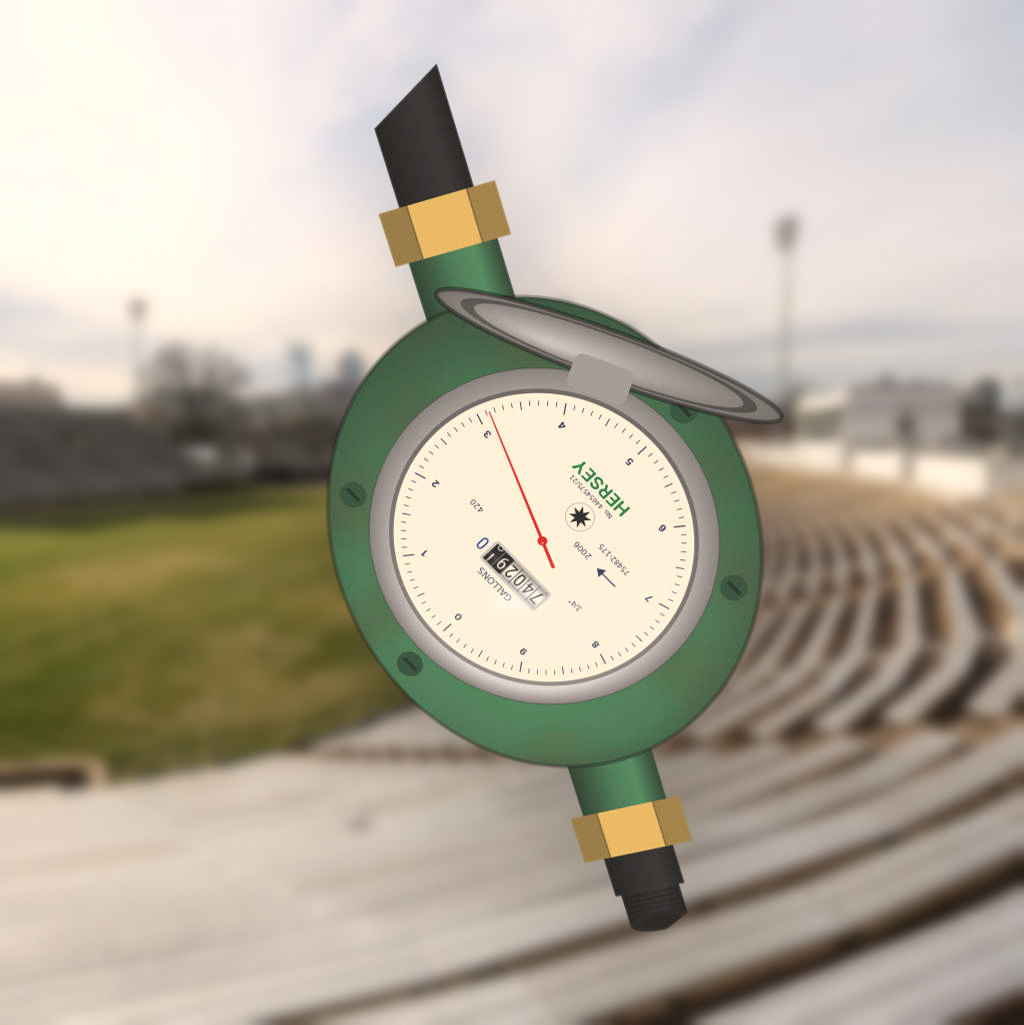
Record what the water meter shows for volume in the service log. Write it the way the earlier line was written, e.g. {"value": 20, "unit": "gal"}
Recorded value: {"value": 7402913.1, "unit": "gal"}
